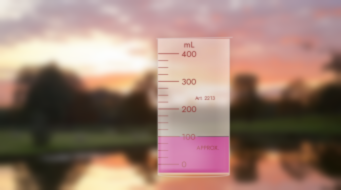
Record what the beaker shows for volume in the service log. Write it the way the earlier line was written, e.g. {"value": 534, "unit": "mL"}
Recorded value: {"value": 100, "unit": "mL"}
